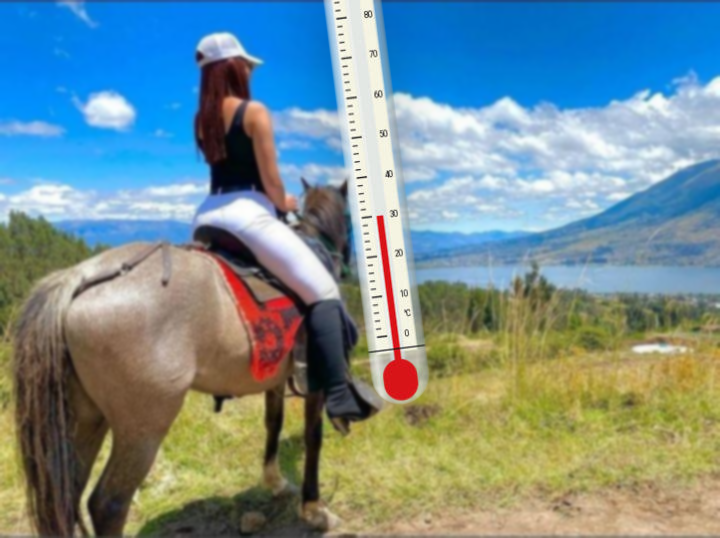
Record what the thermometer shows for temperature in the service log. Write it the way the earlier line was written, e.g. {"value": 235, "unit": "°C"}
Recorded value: {"value": 30, "unit": "°C"}
